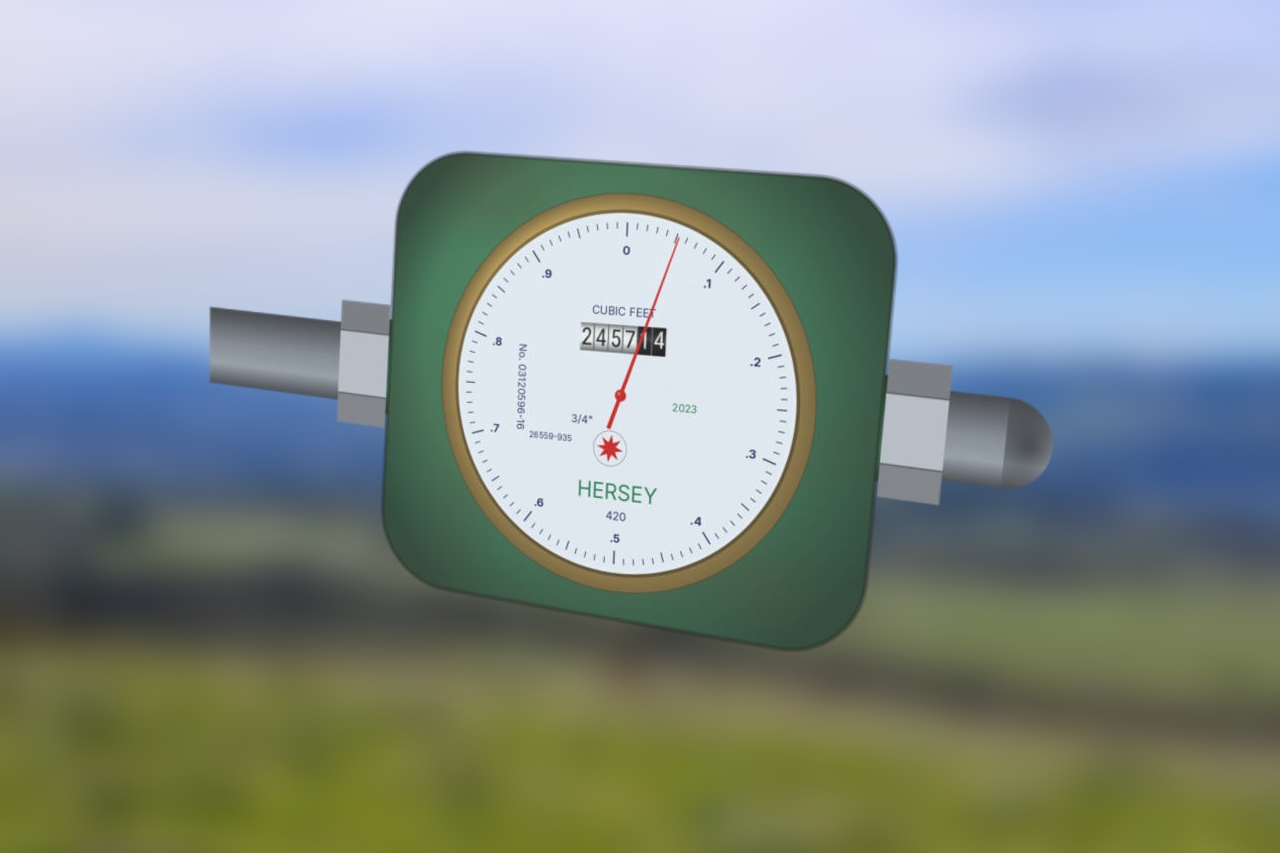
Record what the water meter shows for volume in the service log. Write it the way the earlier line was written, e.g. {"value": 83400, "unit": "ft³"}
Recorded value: {"value": 245714.05, "unit": "ft³"}
